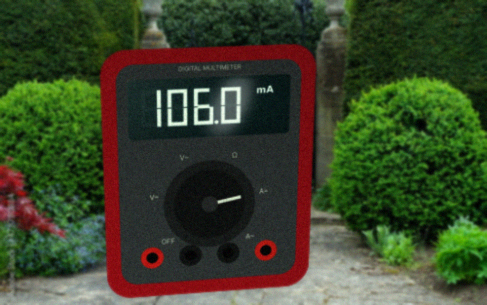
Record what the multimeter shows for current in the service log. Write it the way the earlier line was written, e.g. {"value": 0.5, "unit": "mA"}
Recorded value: {"value": 106.0, "unit": "mA"}
